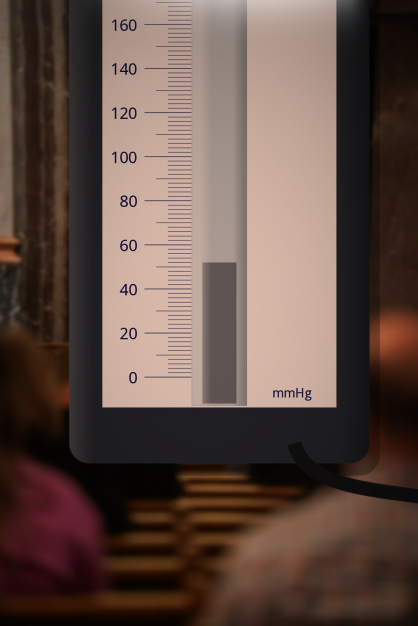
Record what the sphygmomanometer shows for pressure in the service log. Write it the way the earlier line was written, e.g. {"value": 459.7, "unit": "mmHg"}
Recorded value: {"value": 52, "unit": "mmHg"}
